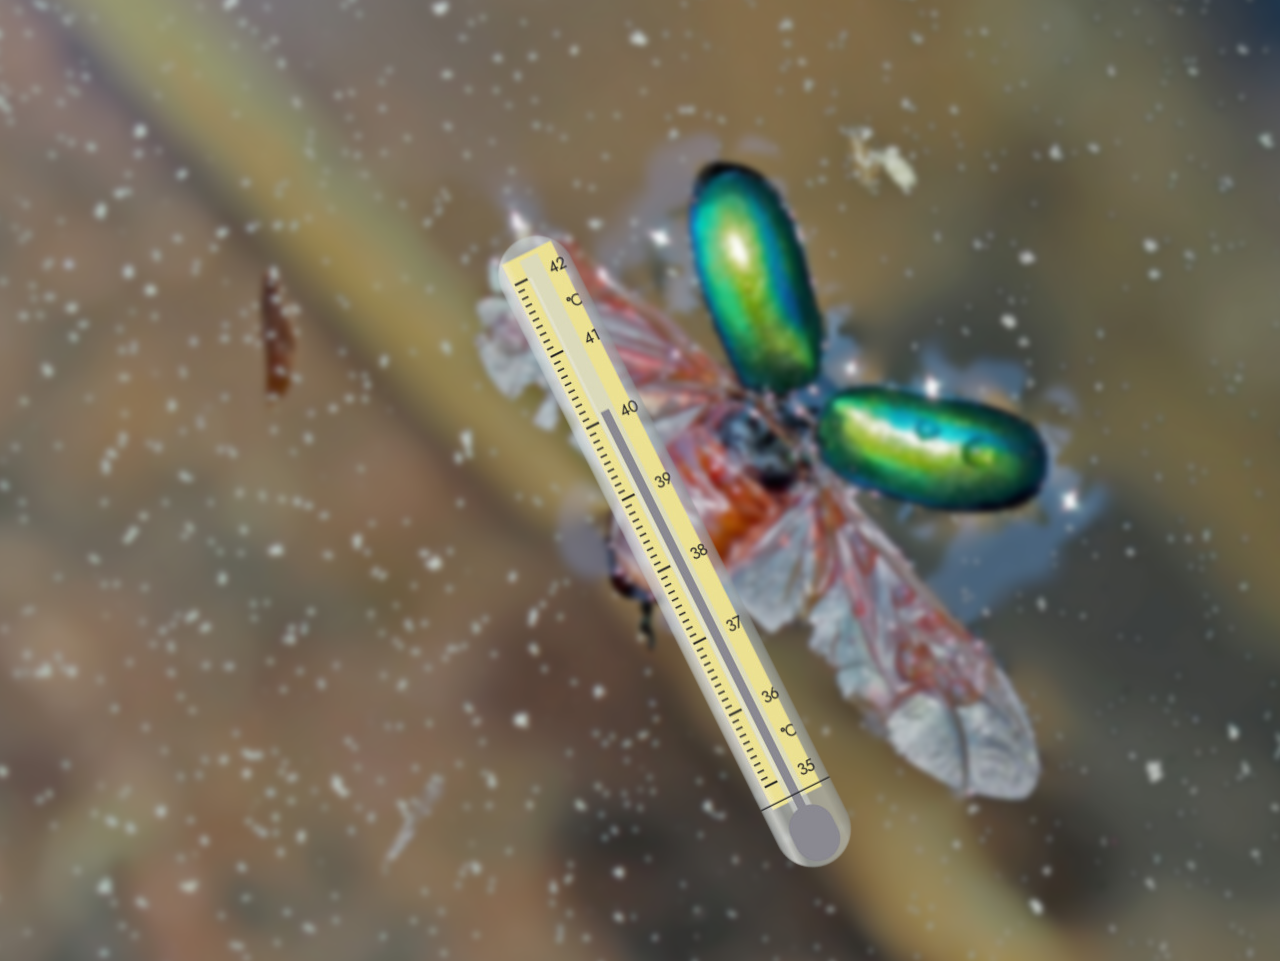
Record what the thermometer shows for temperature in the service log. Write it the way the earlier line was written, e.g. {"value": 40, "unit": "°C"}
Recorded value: {"value": 40.1, "unit": "°C"}
